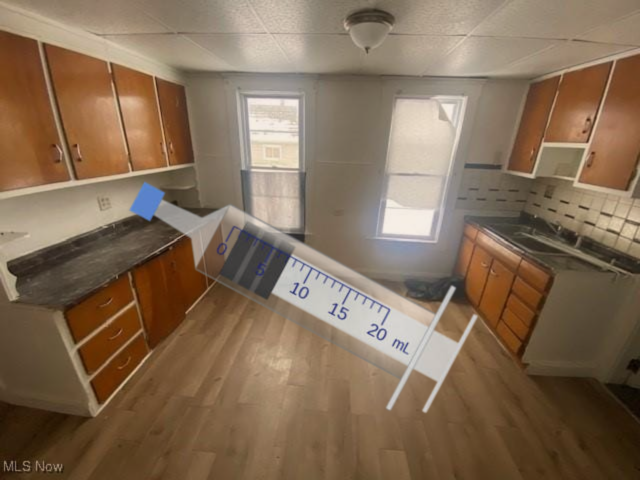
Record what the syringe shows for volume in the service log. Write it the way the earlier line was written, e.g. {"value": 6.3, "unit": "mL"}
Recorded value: {"value": 1, "unit": "mL"}
